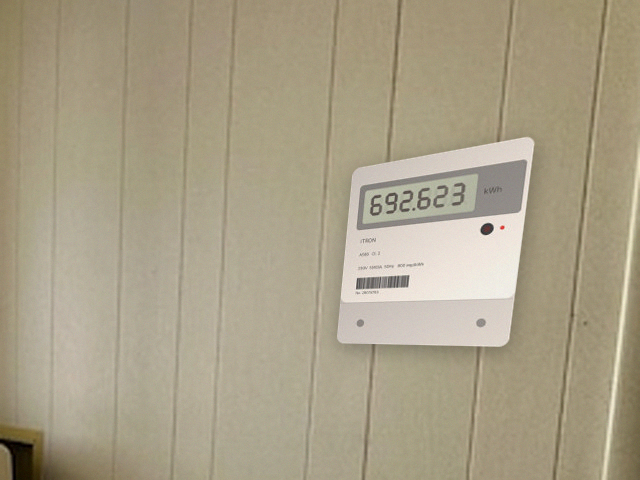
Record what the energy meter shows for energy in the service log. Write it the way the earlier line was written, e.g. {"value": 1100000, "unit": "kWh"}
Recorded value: {"value": 692.623, "unit": "kWh"}
